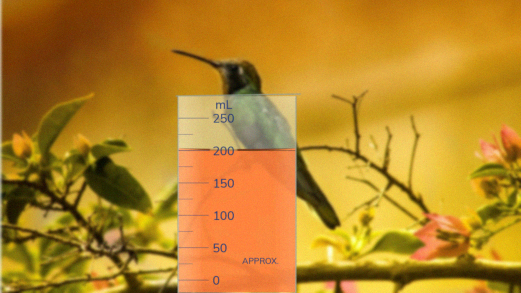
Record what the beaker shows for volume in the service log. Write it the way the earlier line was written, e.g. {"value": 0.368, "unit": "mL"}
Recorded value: {"value": 200, "unit": "mL"}
